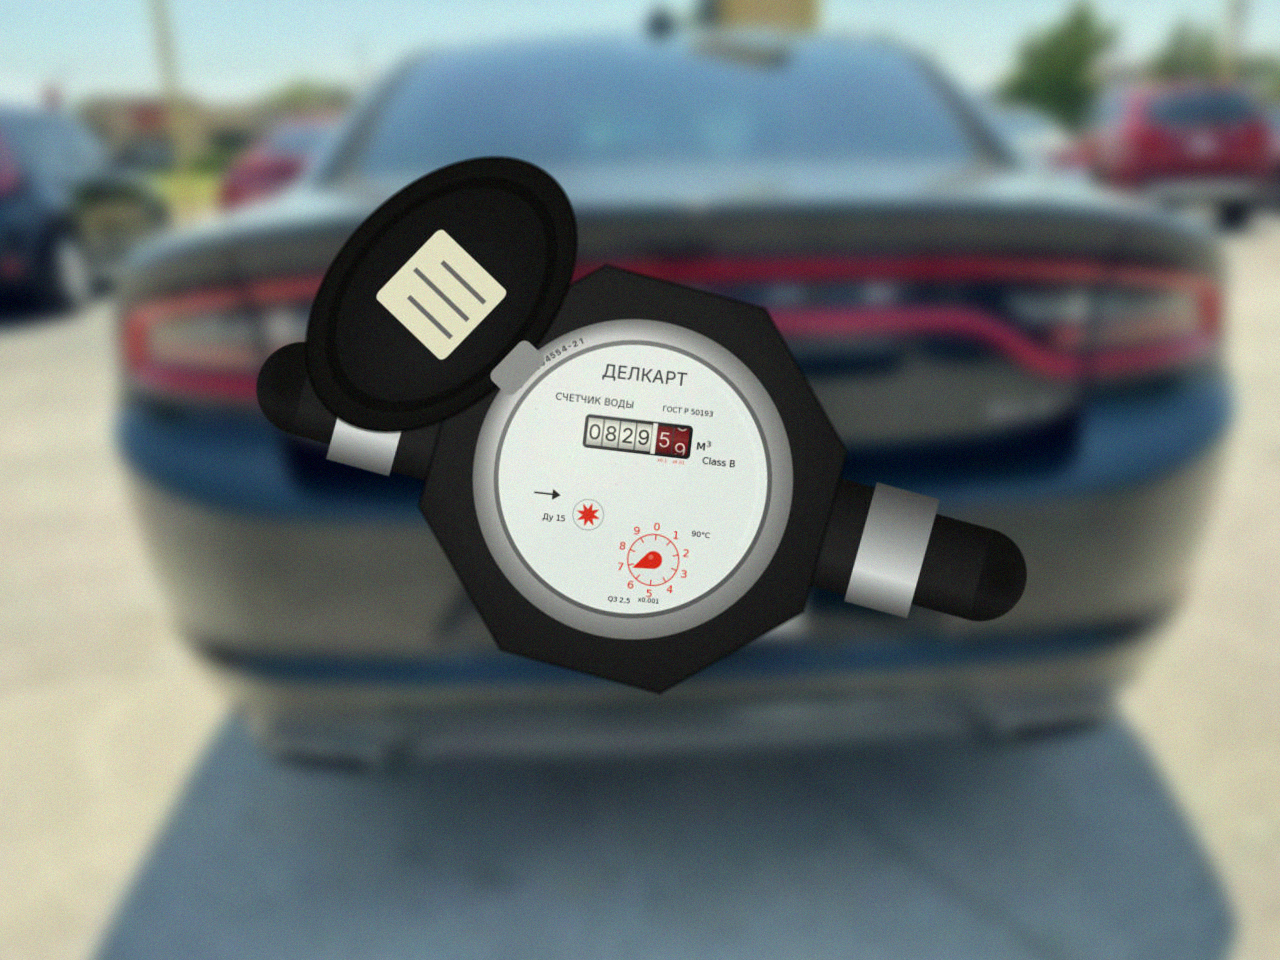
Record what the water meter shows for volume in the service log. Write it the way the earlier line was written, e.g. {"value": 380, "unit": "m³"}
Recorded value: {"value": 829.586, "unit": "m³"}
